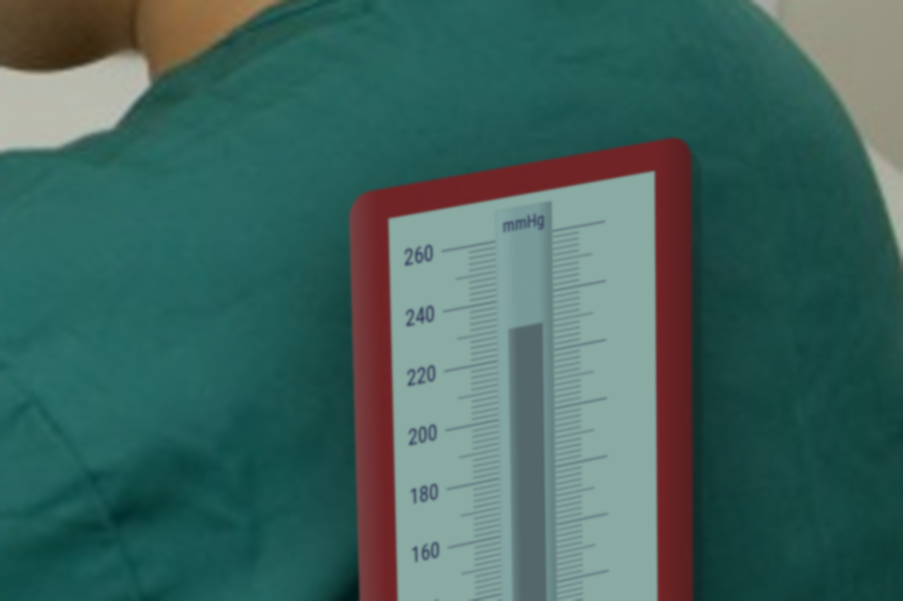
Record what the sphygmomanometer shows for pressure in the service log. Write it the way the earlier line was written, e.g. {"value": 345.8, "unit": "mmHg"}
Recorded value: {"value": 230, "unit": "mmHg"}
